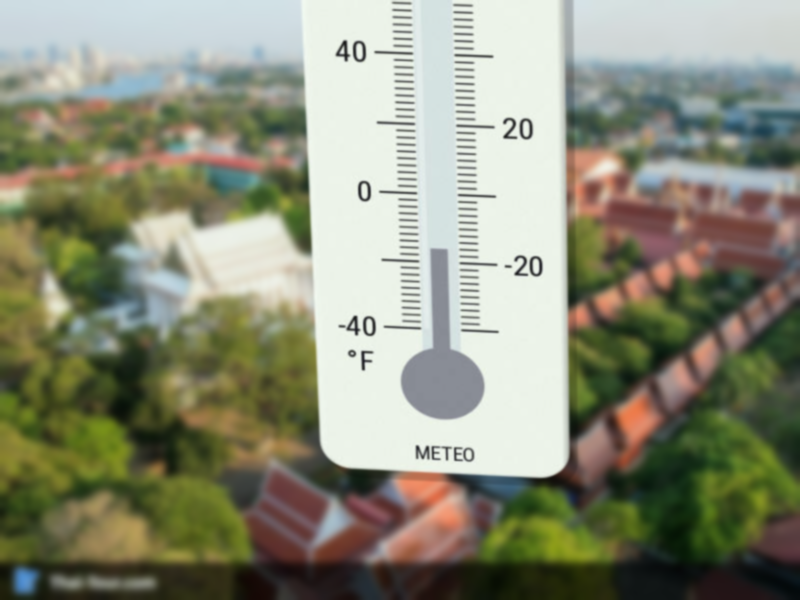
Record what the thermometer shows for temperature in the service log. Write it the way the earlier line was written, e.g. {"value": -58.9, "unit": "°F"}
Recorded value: {"value": -16, "unit": "°F"}
